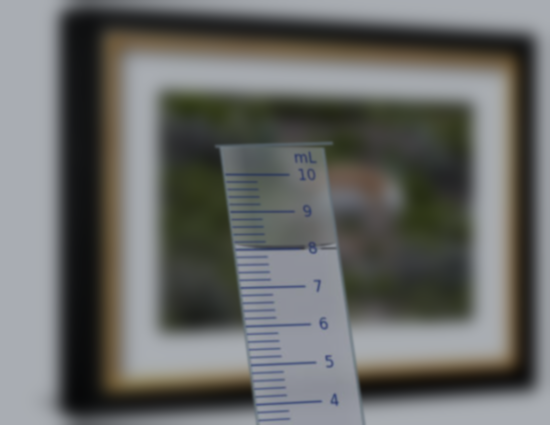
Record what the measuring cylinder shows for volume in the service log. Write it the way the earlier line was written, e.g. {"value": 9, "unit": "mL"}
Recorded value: {"value": 8, "unit": "mL"}
